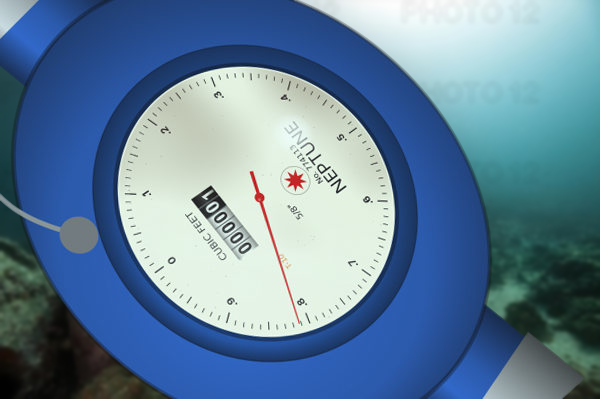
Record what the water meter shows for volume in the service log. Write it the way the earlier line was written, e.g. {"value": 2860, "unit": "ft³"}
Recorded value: {"value": 0.81, "unit": "ft³"}
